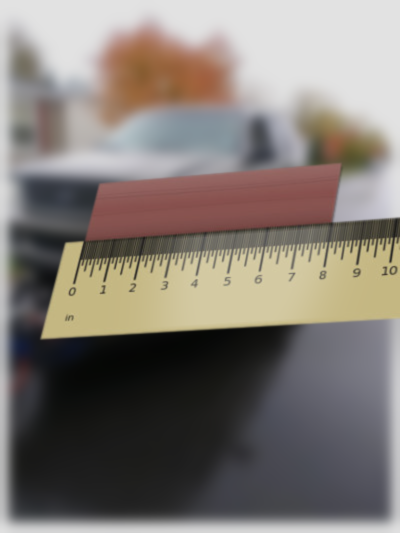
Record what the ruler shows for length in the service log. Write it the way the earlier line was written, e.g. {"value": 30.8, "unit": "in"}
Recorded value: {"value": 8, "unit": "in"}
